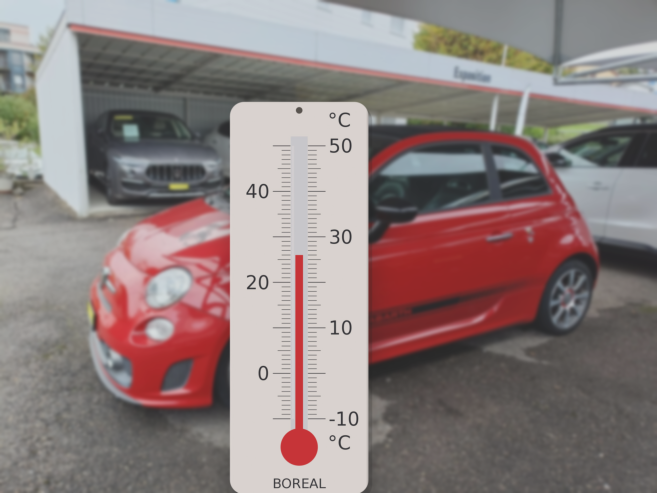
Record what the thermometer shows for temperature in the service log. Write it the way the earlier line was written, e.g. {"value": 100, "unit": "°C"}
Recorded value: {"value": 26, "unit": "°C"}
